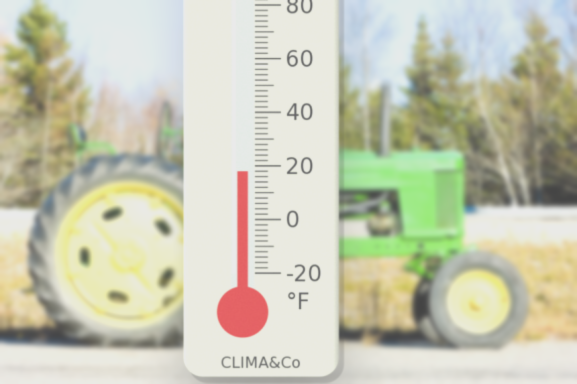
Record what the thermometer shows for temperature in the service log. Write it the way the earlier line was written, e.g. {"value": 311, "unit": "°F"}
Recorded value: {"value": 18, "unit": "°F"}
